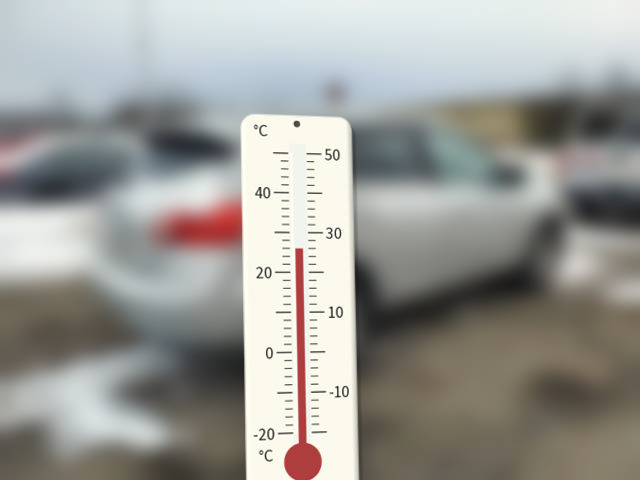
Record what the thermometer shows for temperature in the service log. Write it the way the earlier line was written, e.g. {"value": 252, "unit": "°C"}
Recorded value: {"value": 26, "unit": "°C"}
